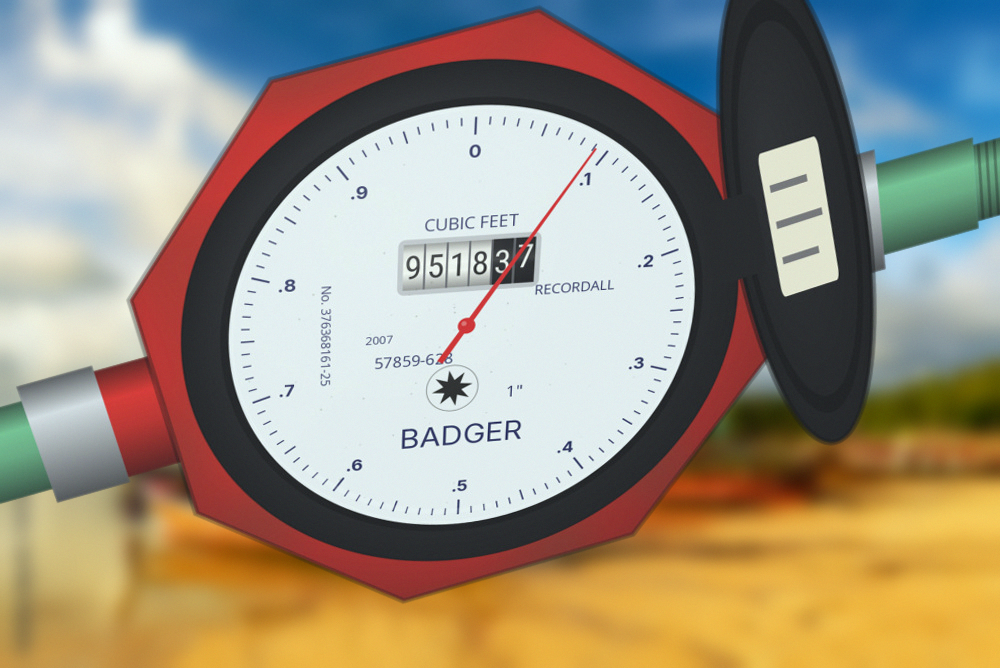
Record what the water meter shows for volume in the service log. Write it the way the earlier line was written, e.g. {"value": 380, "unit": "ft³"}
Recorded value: {"value": 951837.09, "unit": "ft³"}
